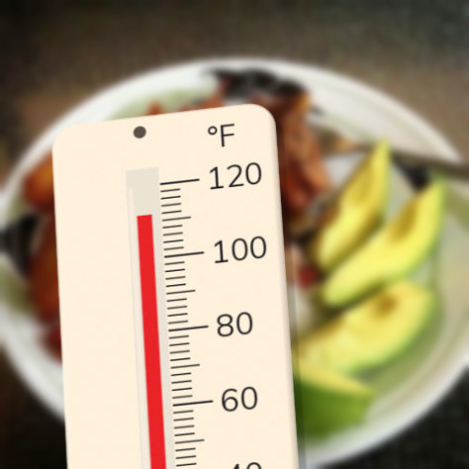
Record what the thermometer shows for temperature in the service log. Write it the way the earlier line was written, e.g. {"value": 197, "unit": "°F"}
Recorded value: {"value": 112, "unit": "°F"}
